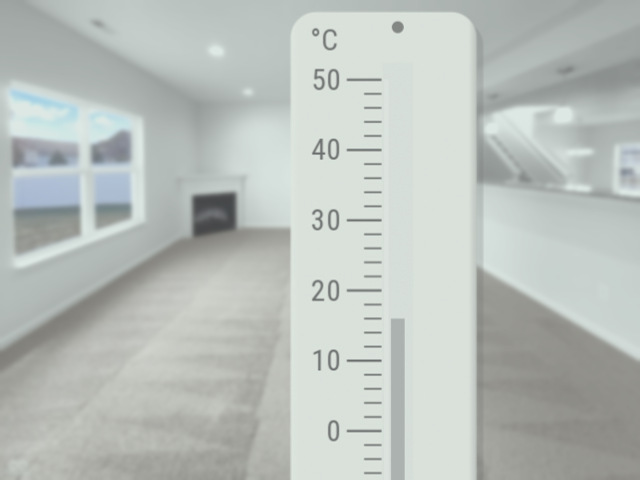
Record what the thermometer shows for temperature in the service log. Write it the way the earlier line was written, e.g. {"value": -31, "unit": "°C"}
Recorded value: {"value": 16, "unit": "°C"}
